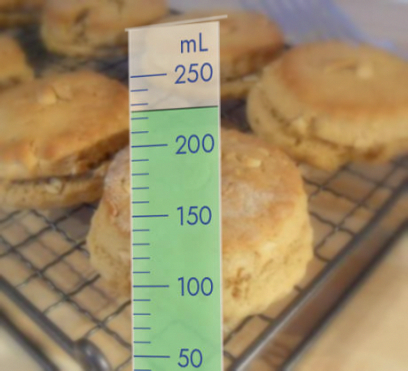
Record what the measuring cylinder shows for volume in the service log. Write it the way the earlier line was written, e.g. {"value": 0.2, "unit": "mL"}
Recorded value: {"value": 225, "unit": "mL"}
